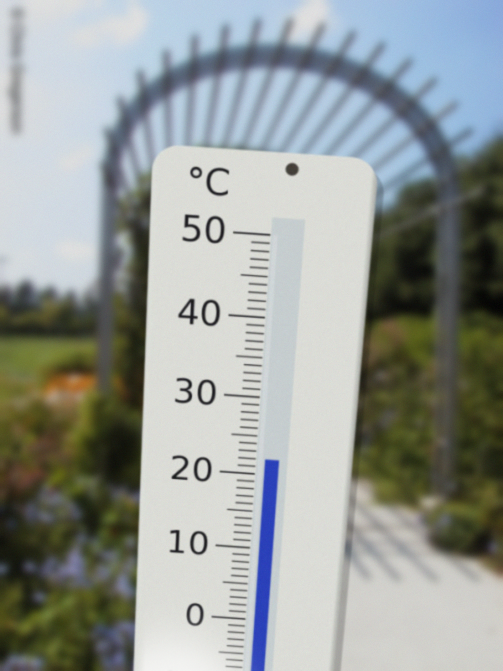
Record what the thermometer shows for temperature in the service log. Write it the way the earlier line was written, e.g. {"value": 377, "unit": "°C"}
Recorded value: {"value": 22, "unit": "°C"}
